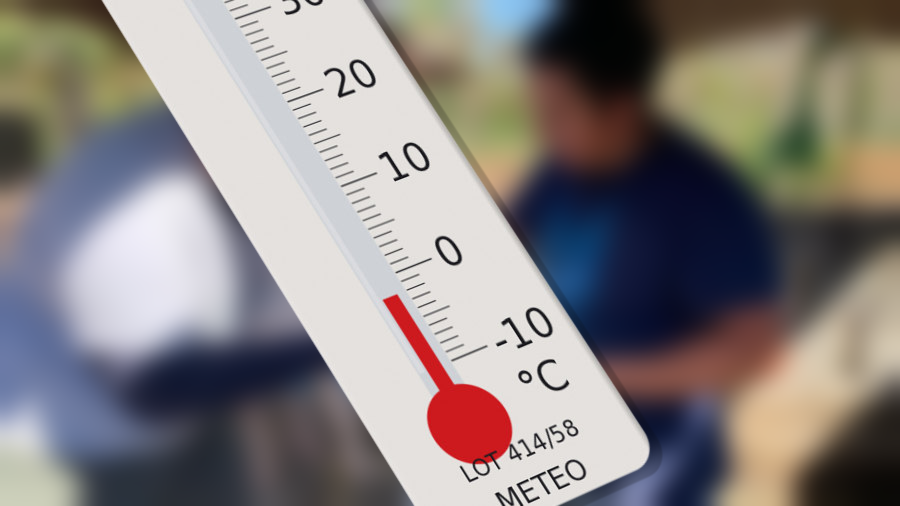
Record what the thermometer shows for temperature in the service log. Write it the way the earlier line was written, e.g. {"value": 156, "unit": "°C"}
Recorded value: {"value": -2, "unit": "°C"}
